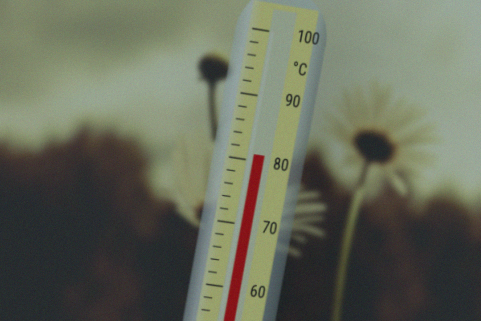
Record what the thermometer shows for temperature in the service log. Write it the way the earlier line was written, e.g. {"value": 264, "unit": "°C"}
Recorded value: {"value": 81, "unit": "°C"}
